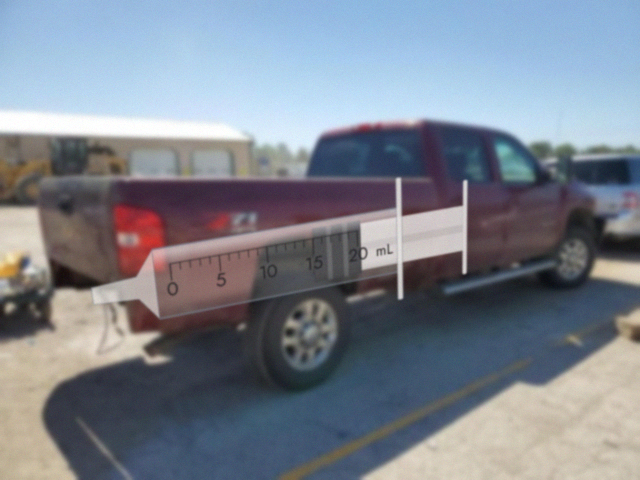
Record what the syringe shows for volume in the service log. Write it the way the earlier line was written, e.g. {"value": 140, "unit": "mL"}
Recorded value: {"value": 15, "unit": "mL"}
